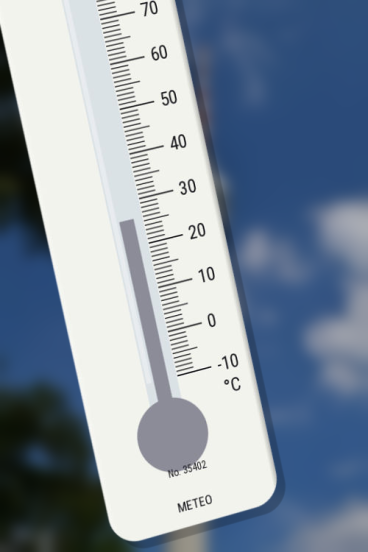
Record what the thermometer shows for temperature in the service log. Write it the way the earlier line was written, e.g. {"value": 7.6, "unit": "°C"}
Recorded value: {"value": 26, "unit": "°C"}
